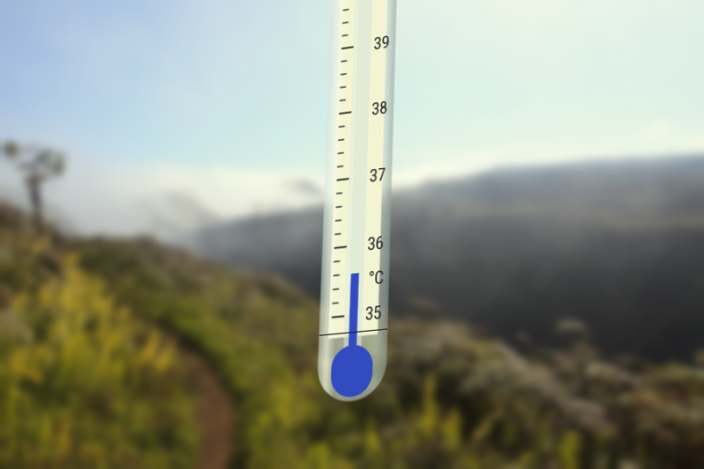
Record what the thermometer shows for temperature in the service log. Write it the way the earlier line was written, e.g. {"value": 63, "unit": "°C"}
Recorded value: {"value": 35.6, "unit": "°C"}
